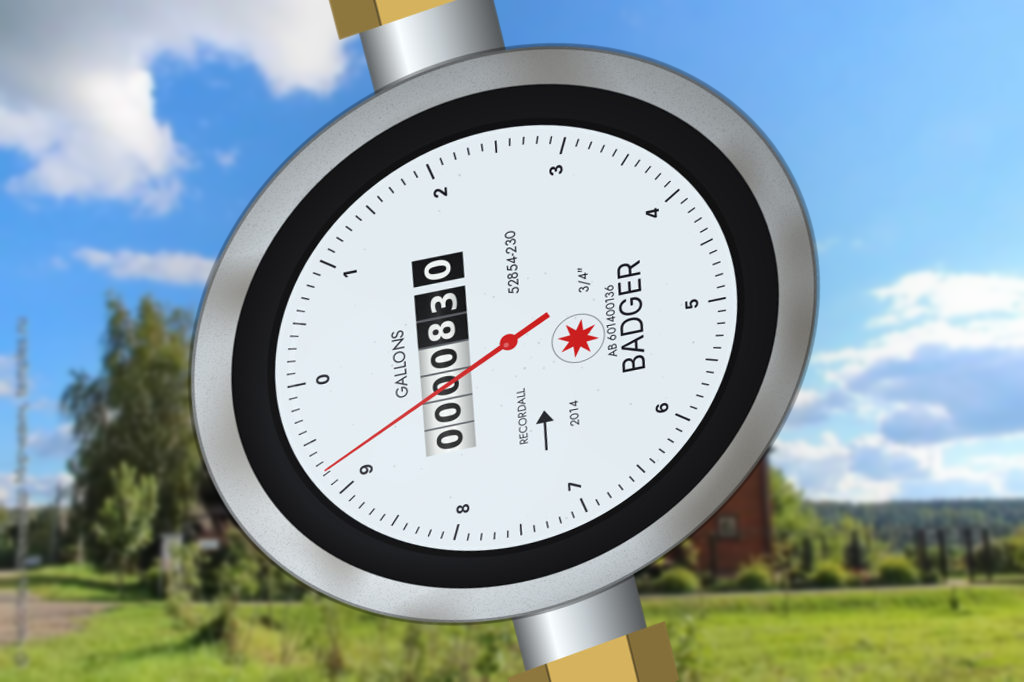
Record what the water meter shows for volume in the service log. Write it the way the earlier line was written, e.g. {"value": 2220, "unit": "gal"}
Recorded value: {"value": 829.2, "unit": "gal"}
